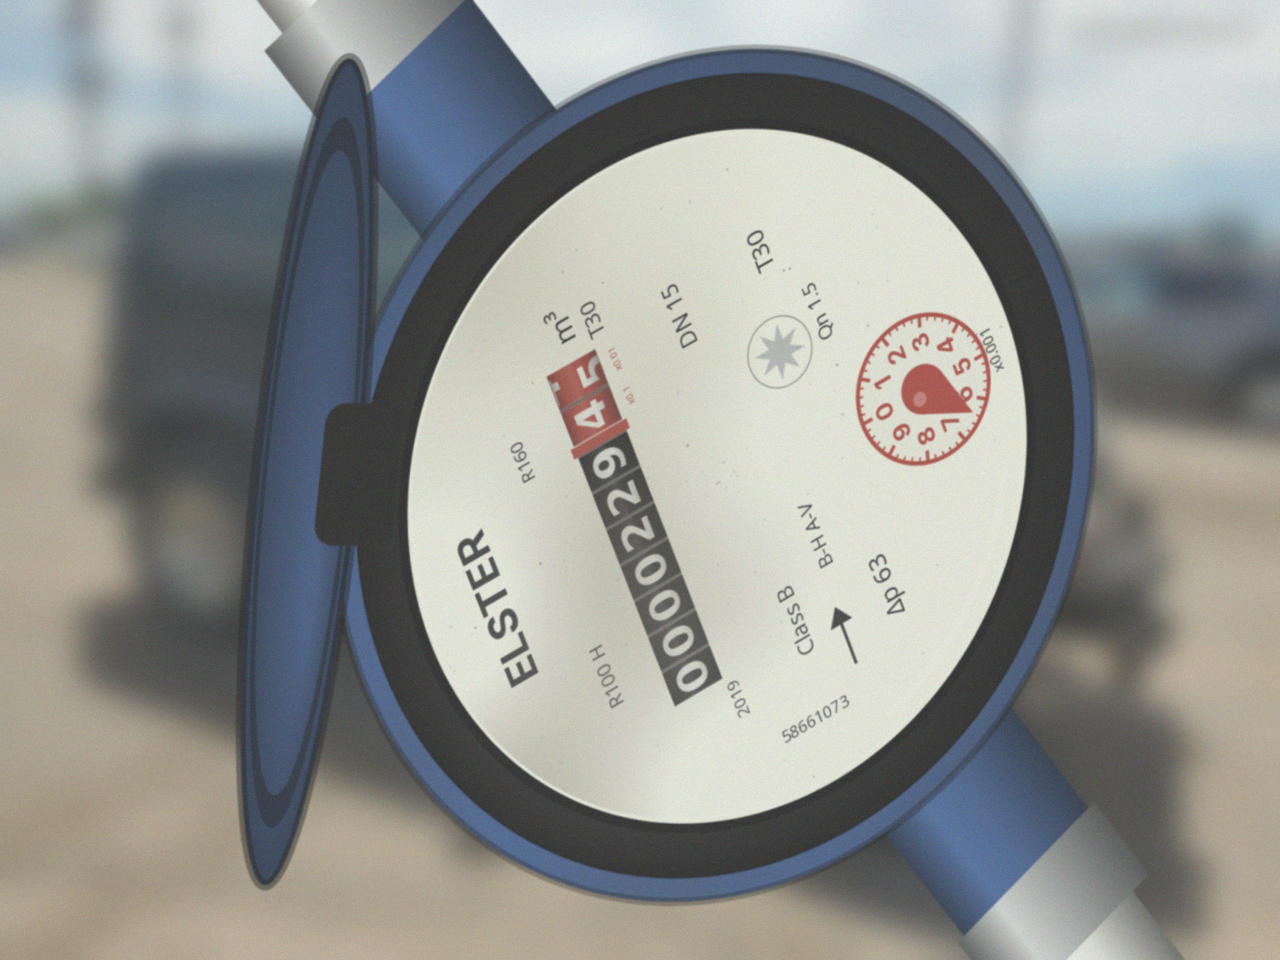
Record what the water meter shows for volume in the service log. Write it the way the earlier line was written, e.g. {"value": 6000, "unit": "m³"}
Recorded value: {"value": 229.446, "unit": "m³"}
